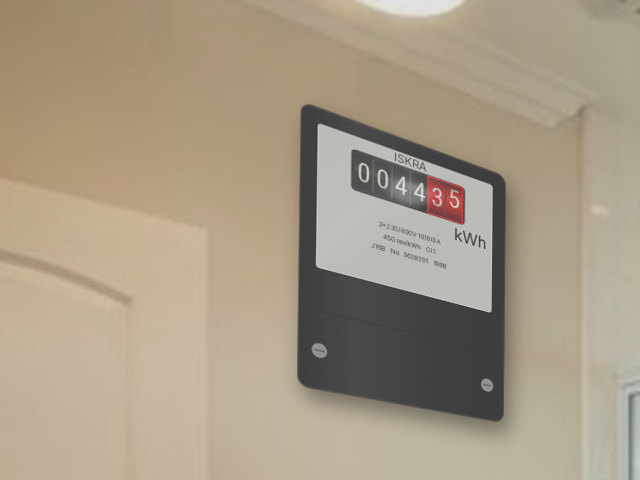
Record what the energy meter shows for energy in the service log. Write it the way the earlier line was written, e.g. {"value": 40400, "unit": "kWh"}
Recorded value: {"value": 44.35, "unit": "kWh"}
